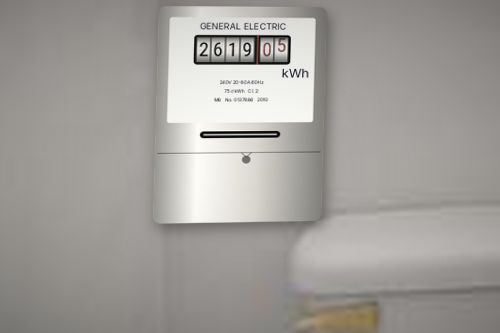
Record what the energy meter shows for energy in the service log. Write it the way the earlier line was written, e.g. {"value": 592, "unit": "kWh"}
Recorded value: {"value": 2619.05, "unit": "kWh"}
